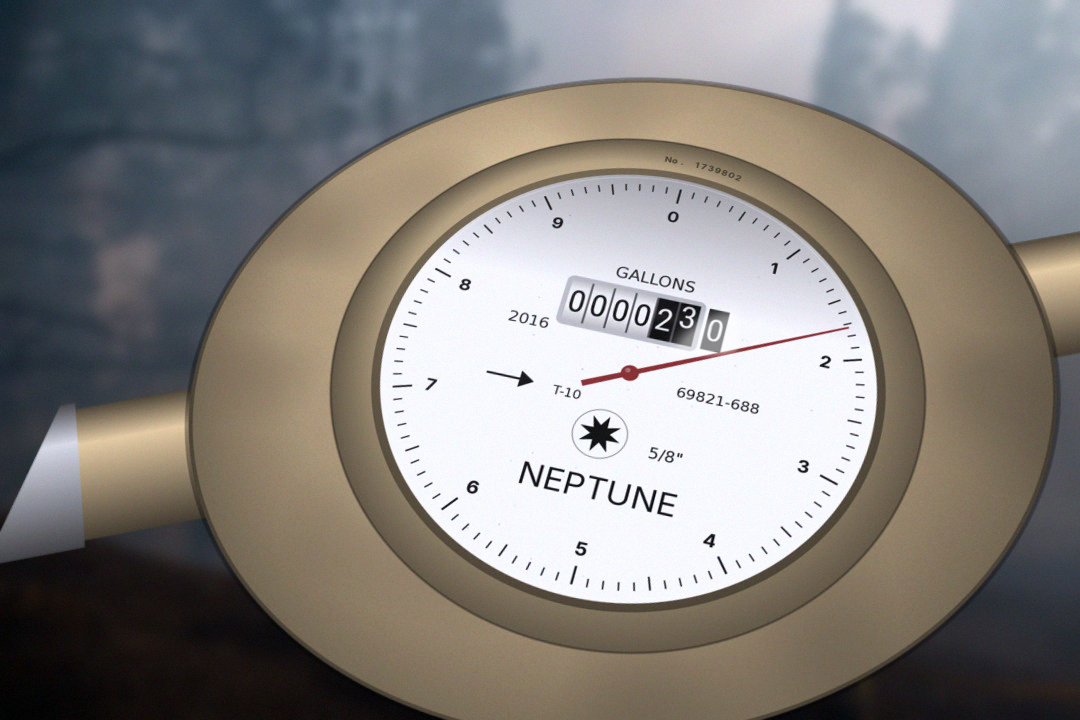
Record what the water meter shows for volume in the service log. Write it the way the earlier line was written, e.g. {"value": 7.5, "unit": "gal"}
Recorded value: {"value": 231.7, "unit": "gal"}
